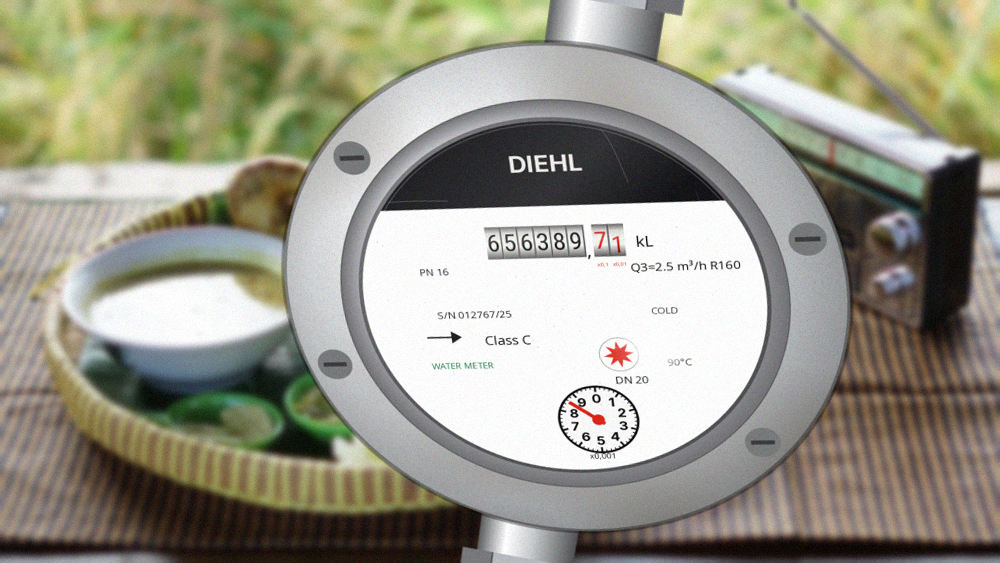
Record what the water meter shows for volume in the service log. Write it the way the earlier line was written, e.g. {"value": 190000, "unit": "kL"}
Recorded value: {"value": 656389.708, "unit": "kL"}
